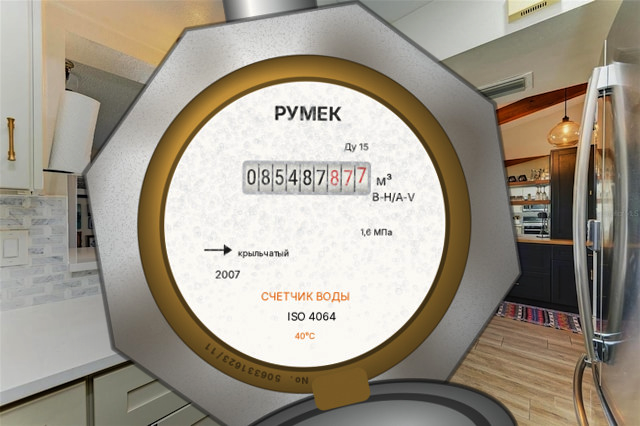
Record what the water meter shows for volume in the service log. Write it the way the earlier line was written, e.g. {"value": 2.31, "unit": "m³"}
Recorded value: {"value": 85487.877, "unit": "m³"}
